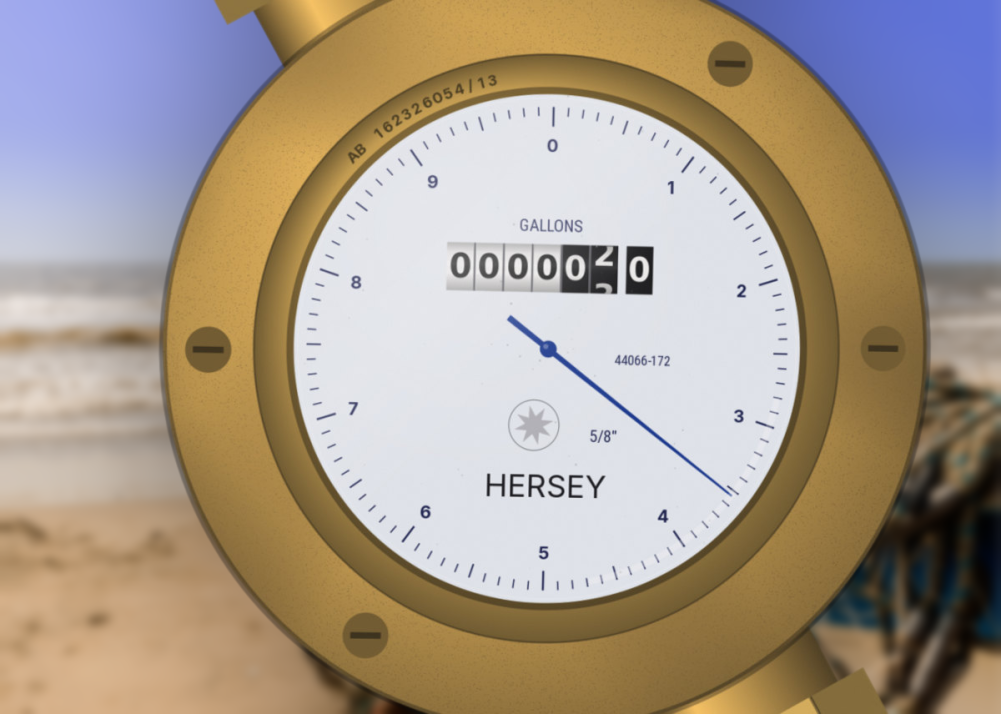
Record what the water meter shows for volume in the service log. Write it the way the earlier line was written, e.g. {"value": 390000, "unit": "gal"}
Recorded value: {"value": 23.5, "unit": "gal"}
